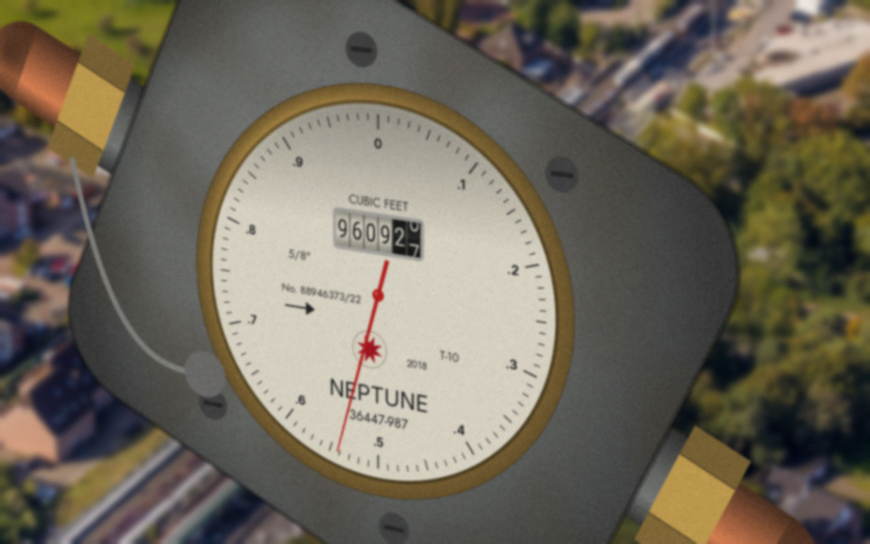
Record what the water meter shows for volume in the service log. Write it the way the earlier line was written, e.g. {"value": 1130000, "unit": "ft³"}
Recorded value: {"value": 960926.54, "unit": "ft³"}
